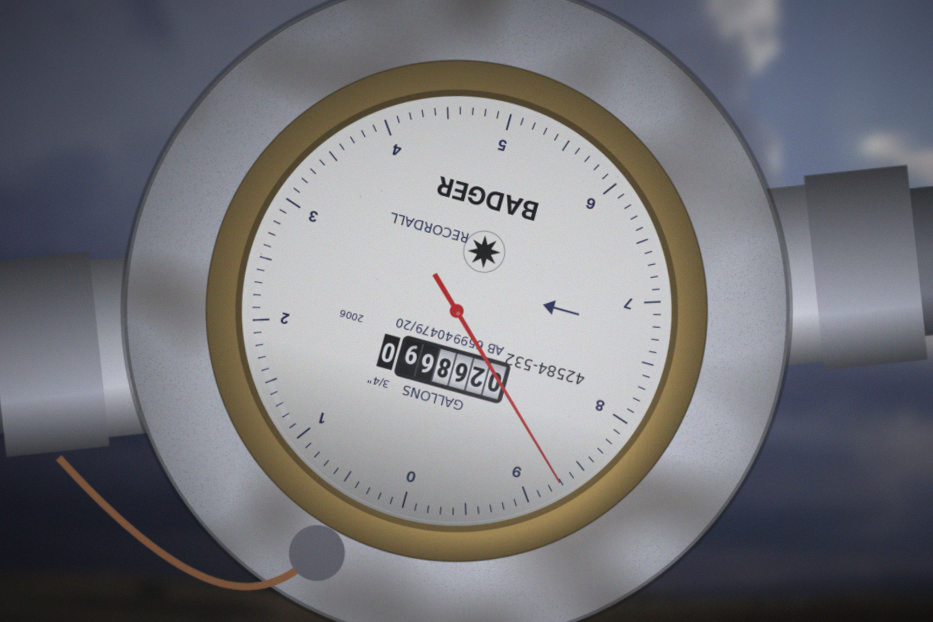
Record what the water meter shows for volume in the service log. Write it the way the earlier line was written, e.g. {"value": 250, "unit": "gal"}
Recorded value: {"value": 268688.7, "unit": "gal"}
